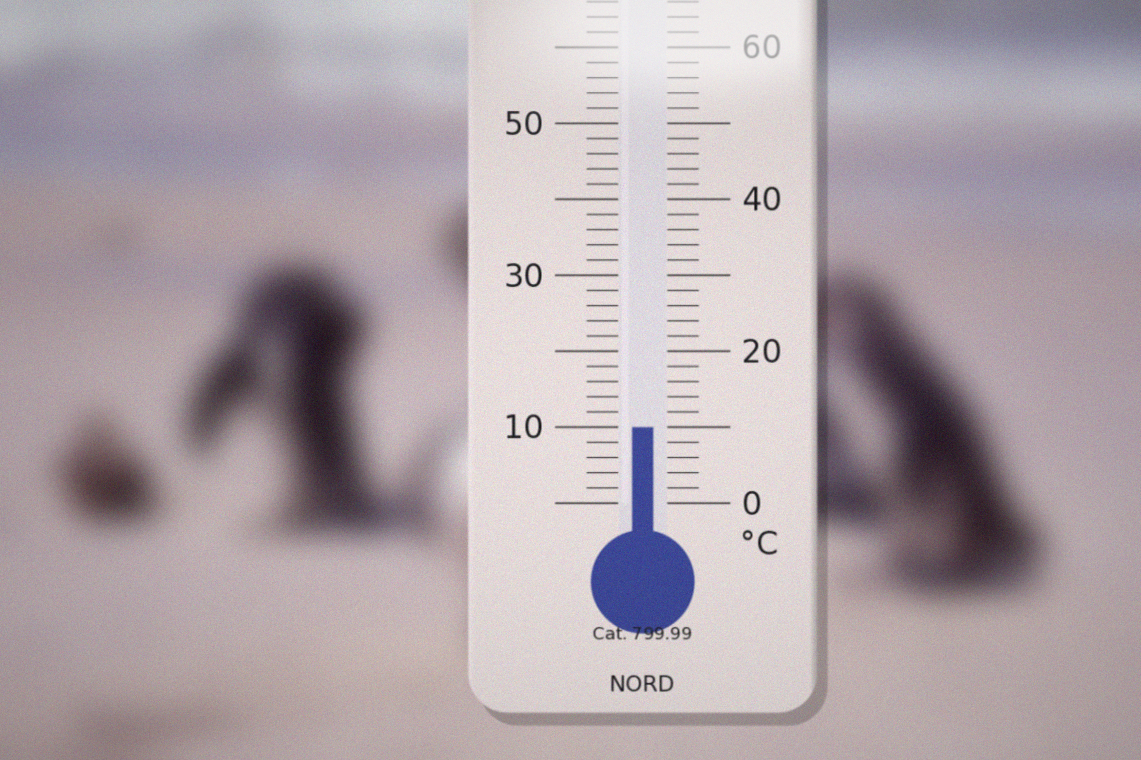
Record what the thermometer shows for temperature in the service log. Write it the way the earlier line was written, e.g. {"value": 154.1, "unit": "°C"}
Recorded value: {"value": 10, "unit": "°C"}
